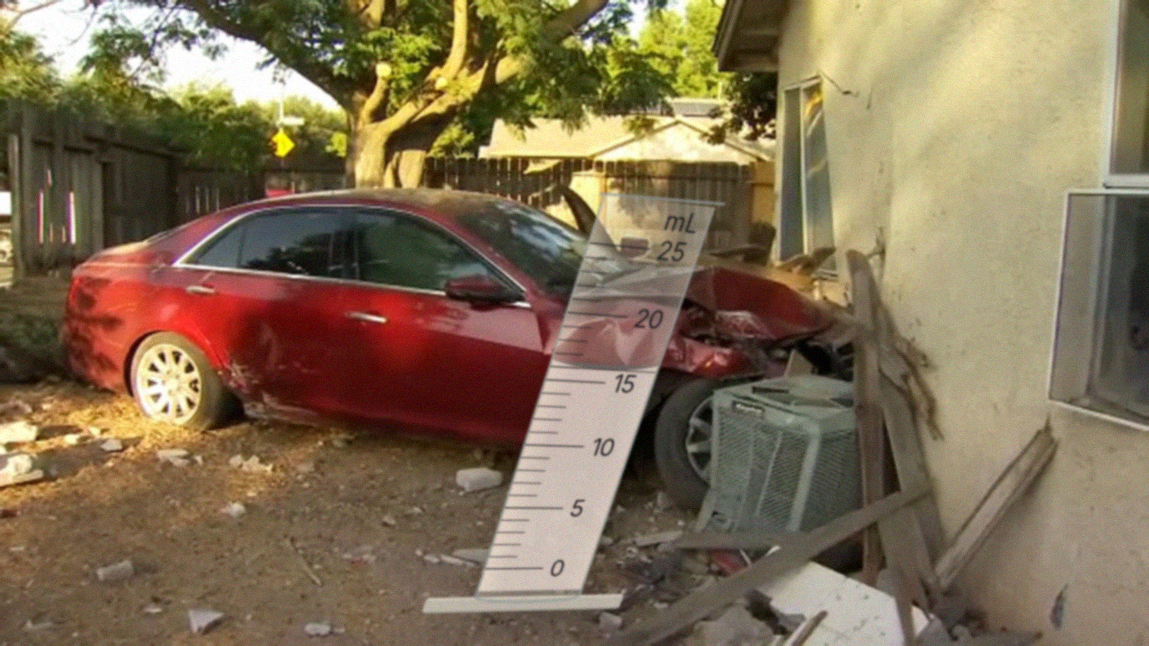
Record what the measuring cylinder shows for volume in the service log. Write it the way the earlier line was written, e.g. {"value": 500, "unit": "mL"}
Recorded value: {"value": 16, "unit": "mL"}
